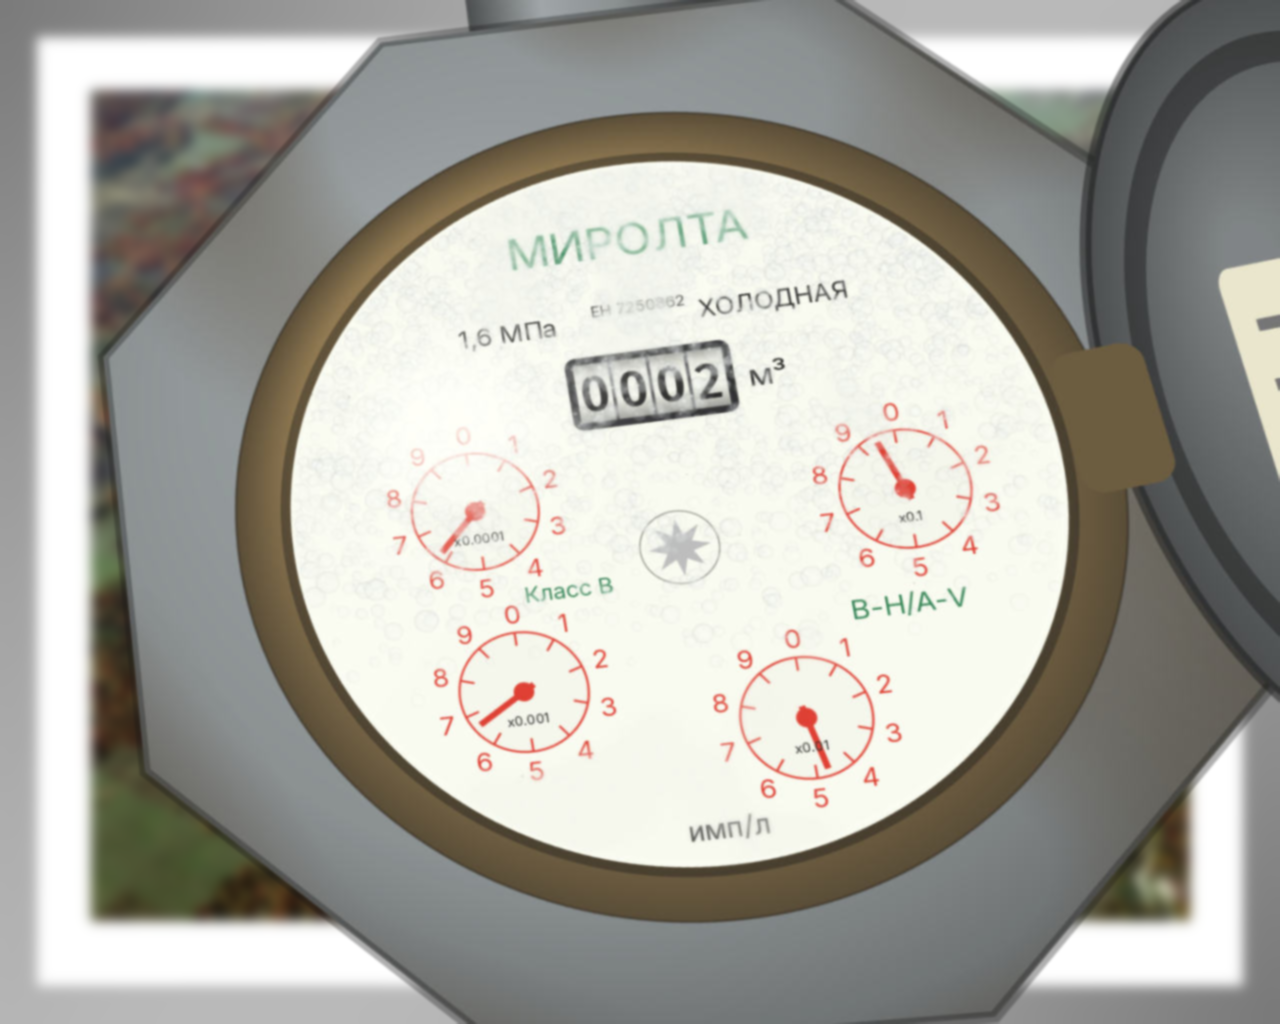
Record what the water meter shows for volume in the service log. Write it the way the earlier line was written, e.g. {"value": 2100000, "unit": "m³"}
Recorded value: {"value": 1.9466, "unit": "m³"}
